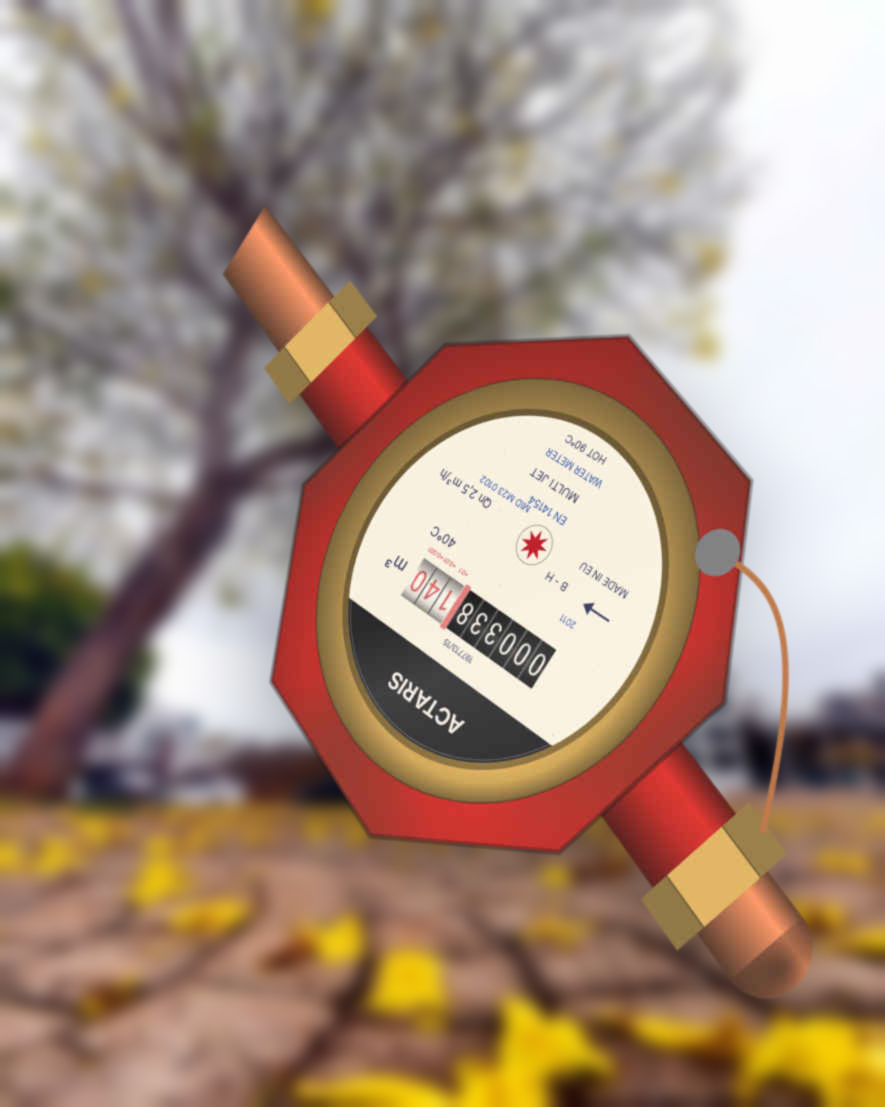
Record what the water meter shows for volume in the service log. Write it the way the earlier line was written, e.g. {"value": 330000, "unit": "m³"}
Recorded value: {"value": 338.140, "unit": "m³"}
